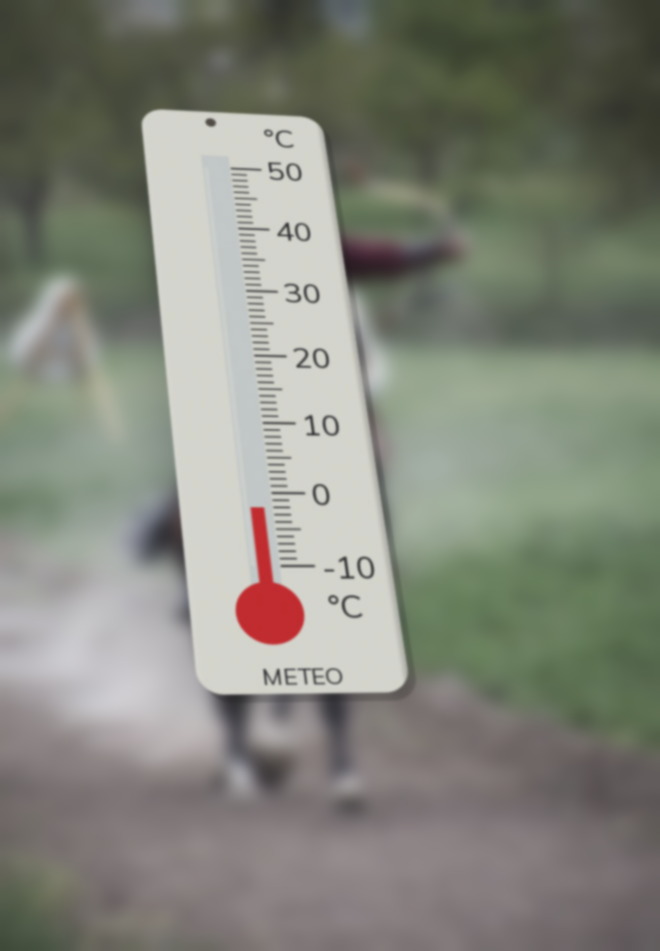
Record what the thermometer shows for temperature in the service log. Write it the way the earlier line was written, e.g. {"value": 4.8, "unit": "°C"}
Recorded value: {"value": -2, "unit": "°C"}
